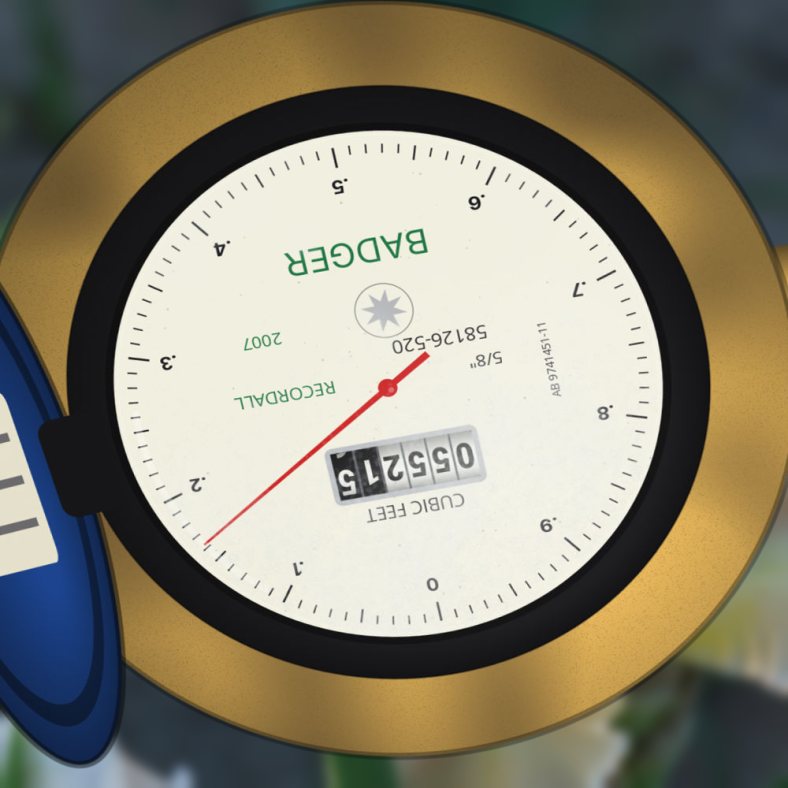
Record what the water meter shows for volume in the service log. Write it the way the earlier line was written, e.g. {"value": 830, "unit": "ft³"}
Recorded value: {"value": 55215.16, "unit": "ft³"}
